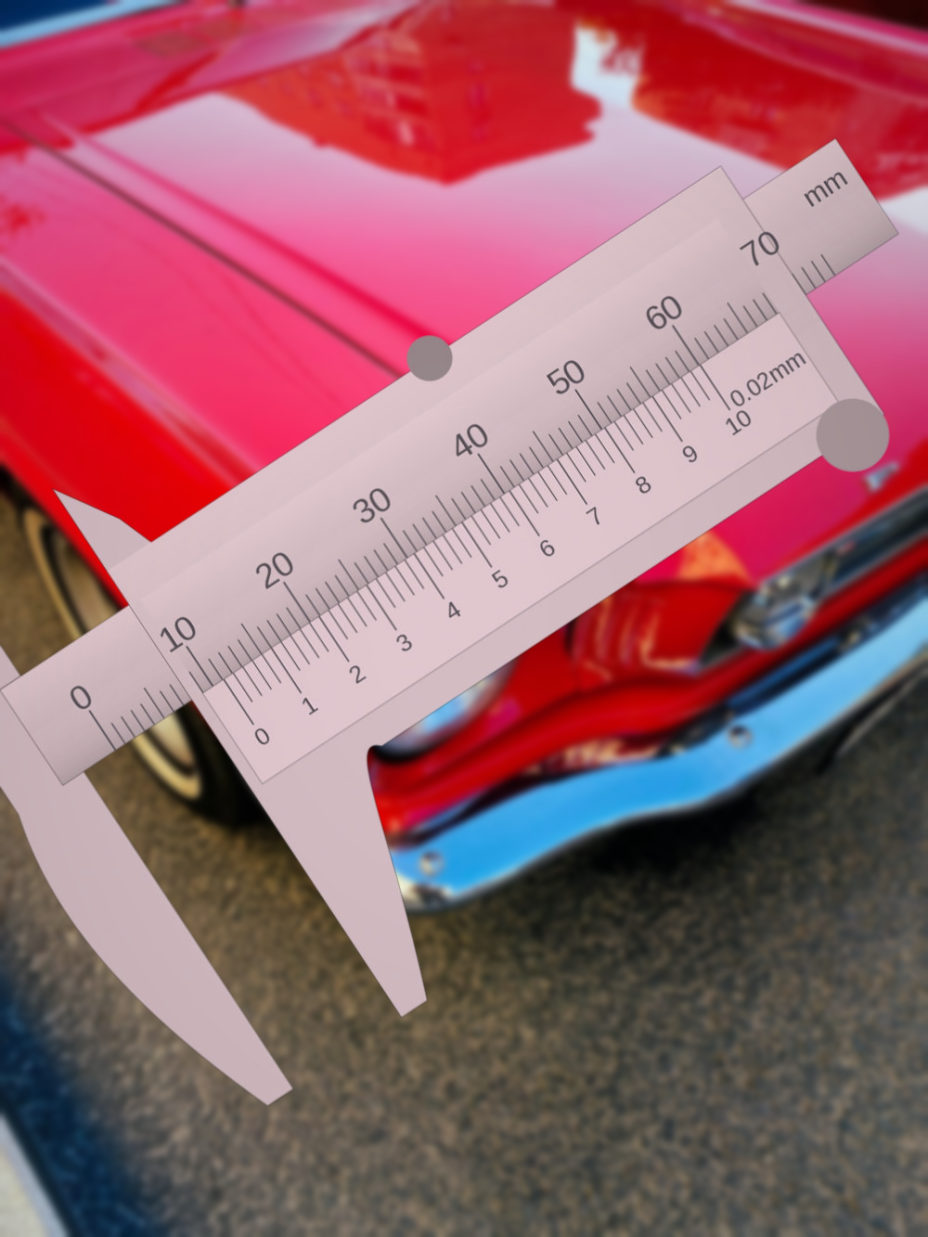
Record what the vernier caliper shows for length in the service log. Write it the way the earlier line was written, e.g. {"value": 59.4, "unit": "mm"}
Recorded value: {"value": 11.1, "unit": "mm"}
